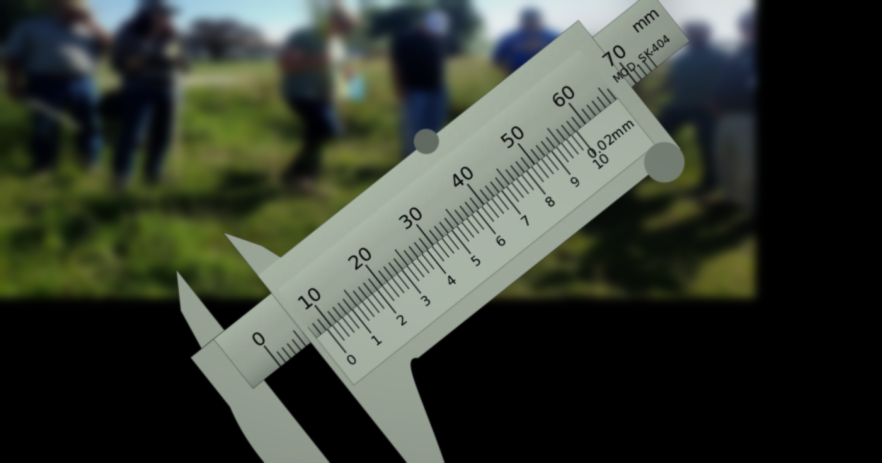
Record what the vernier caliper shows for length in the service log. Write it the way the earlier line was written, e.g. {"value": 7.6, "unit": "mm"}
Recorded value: {"value": 9.2, "unit": "mm"}
